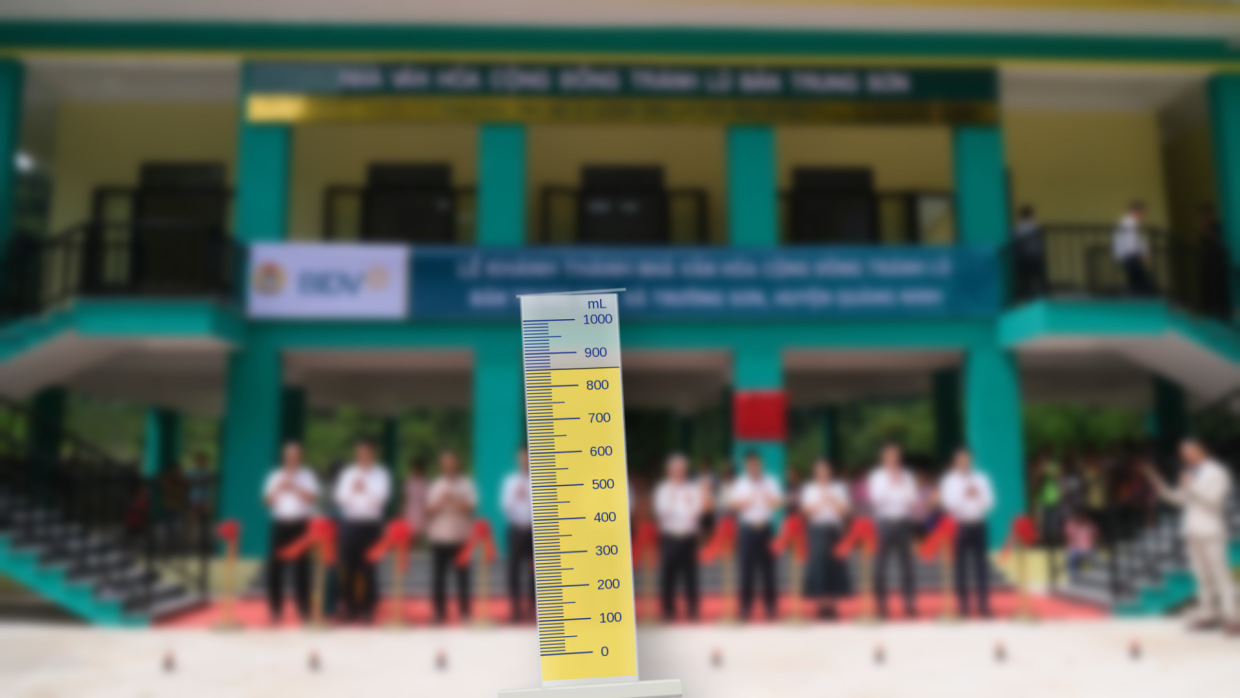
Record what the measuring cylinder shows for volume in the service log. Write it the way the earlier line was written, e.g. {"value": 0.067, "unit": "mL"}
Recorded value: {"value": 850, "unit": "mL"}
